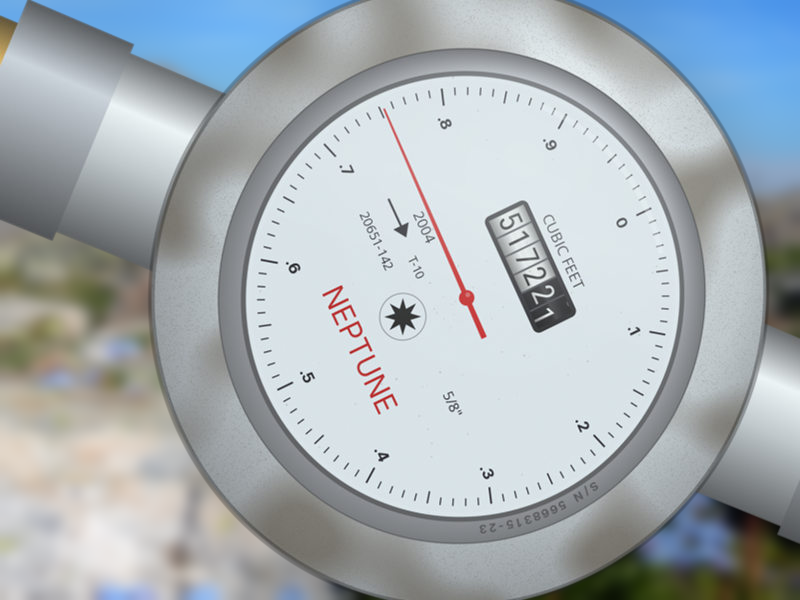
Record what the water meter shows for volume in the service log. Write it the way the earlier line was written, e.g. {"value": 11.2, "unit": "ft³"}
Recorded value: {"value": 517220.75, "unit": "ft³"}
